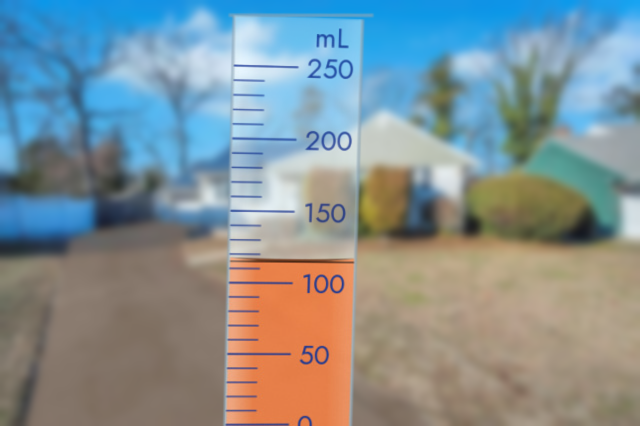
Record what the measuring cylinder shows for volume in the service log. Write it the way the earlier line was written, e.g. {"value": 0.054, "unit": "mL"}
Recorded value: {"value": 115, "unit": "mL"}
